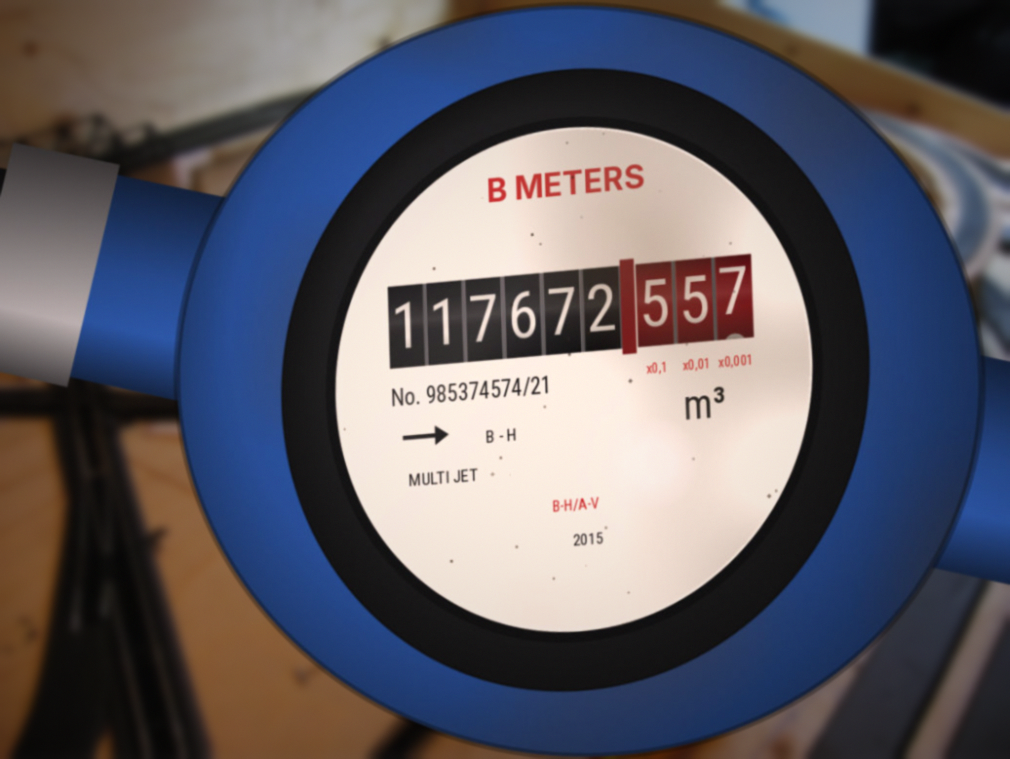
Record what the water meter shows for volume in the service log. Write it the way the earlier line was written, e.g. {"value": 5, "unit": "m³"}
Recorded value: {"value": 117672.557, "unit": "m³"}
